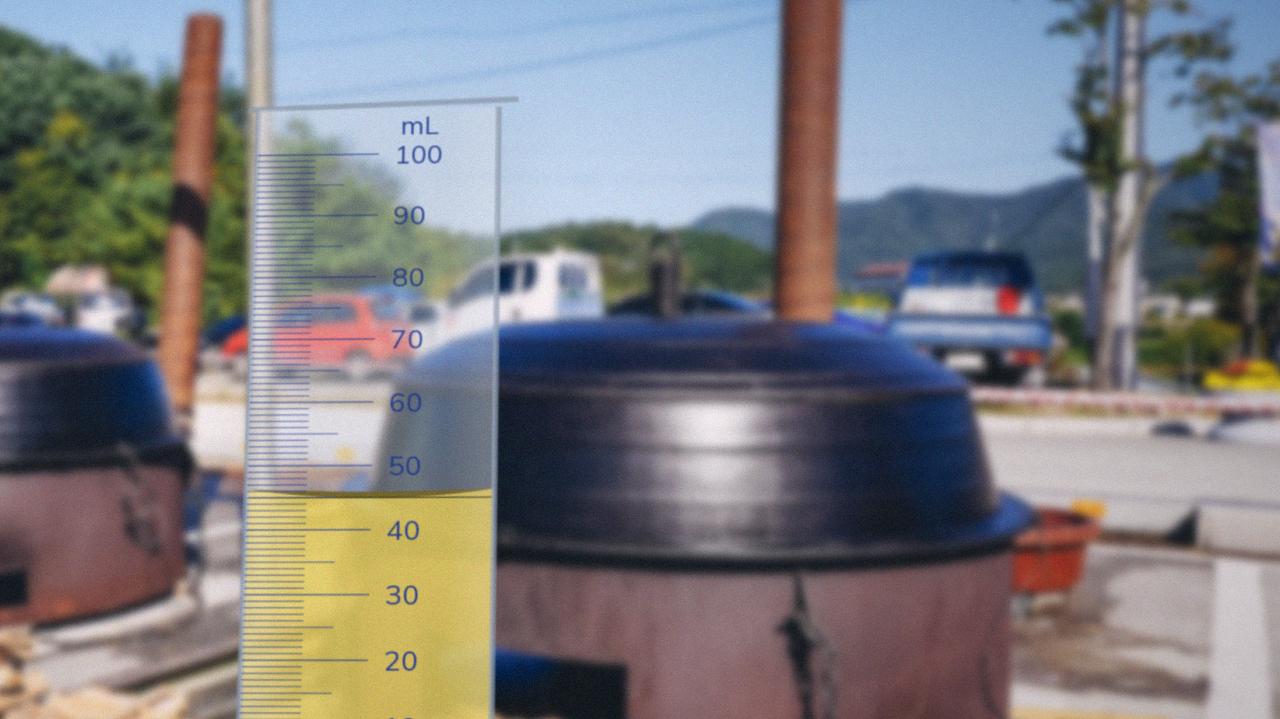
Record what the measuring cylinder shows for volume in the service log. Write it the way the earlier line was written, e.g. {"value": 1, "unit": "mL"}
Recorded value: {"value": 45, "unit": "mL"}
